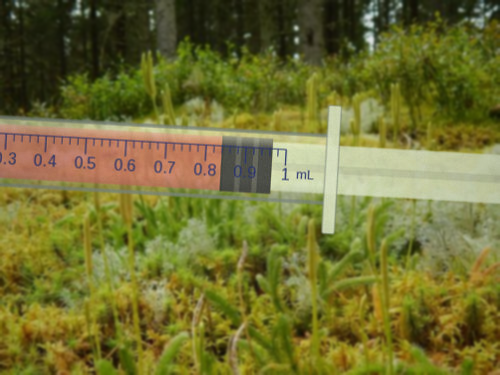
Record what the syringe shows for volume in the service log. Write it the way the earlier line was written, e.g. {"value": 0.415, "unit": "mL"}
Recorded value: {"value": 0.84, "unit": "mL"}
